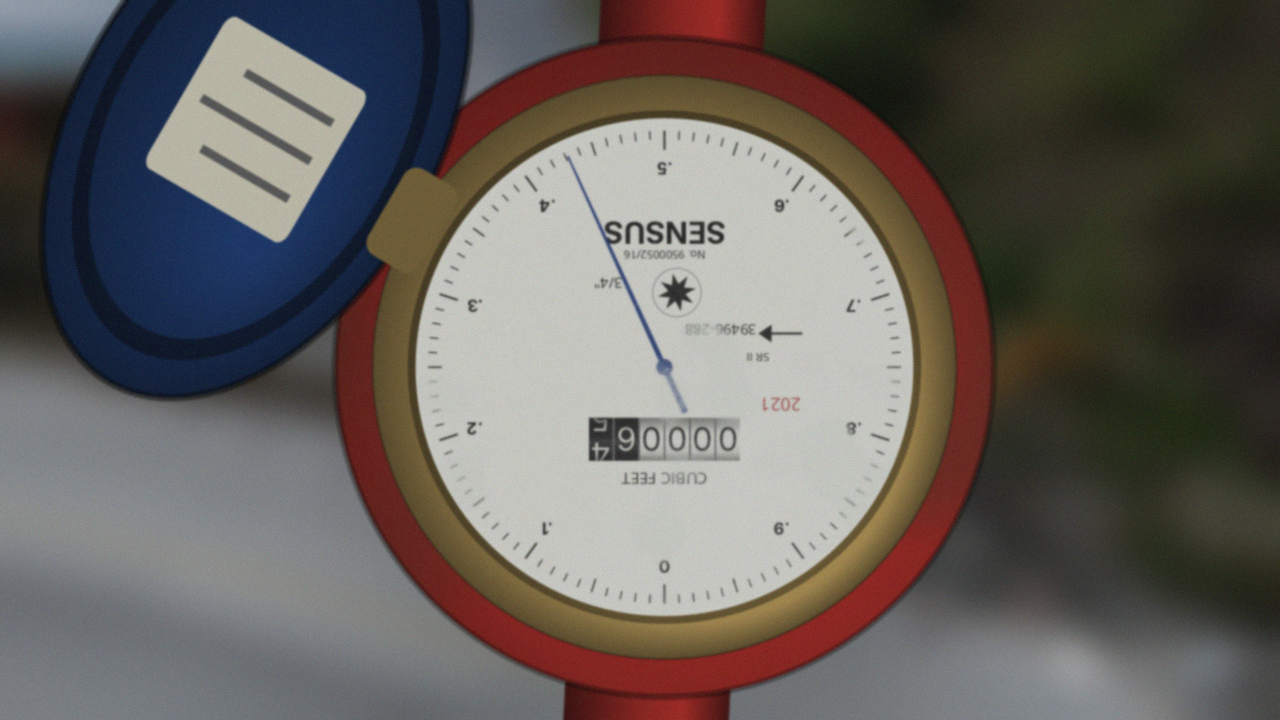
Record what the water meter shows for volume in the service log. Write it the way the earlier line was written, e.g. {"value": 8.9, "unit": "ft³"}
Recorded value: {"value": 64.43, "unit": "ft³"}
